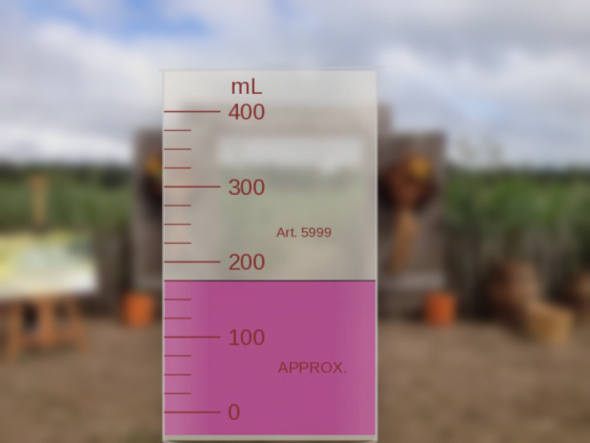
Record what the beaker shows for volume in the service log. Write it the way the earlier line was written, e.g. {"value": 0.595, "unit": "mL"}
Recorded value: {"value": 175, "unit": "mL"}
